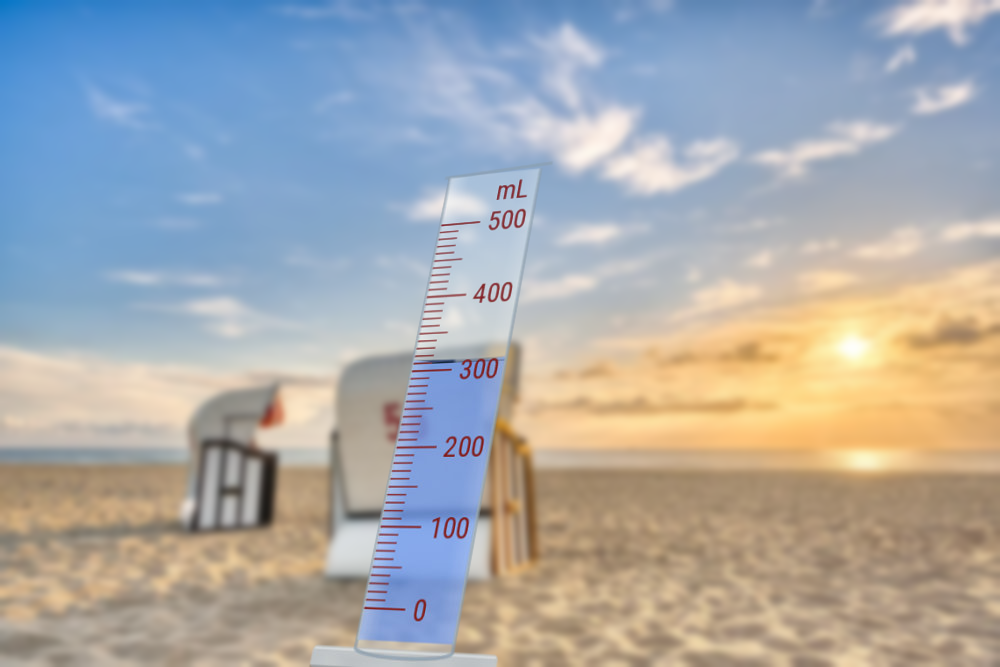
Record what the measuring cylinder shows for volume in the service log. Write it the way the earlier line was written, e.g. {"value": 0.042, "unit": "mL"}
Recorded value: {"value": 310, "unit": "mL"}
